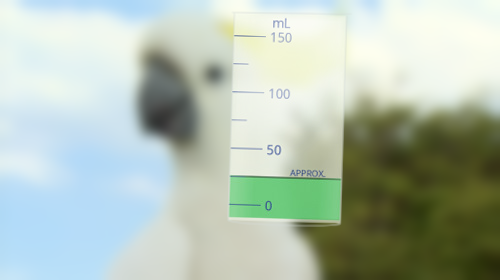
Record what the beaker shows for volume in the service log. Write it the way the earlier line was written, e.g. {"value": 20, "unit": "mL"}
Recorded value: {"value": 25, "unit": "mL"}
